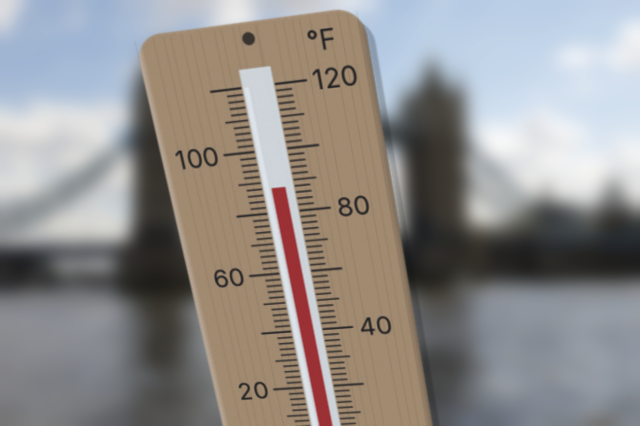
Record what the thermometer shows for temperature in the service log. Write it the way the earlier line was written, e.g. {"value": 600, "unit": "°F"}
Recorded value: {"value": 88, "unit": "°F"}
